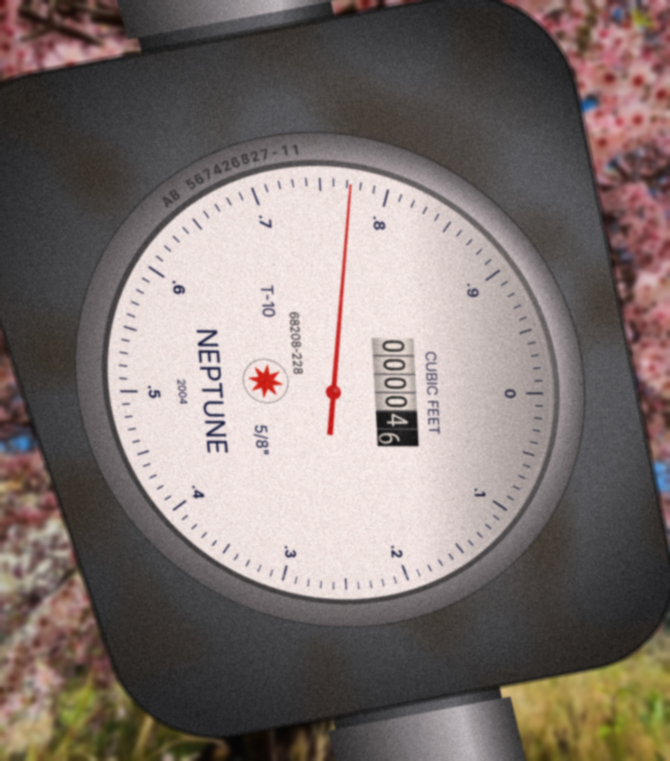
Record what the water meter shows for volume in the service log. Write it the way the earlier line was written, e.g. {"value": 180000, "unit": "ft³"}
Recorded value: {"value": 45.77, "unit": "ft³"}
